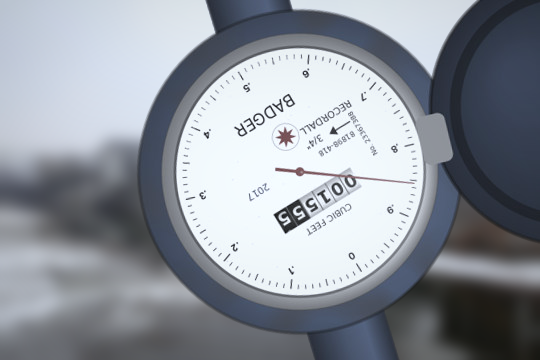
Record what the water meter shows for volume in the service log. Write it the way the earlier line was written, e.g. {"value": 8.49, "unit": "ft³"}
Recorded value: {"value": 1554.85, "unit": "ft³"}
